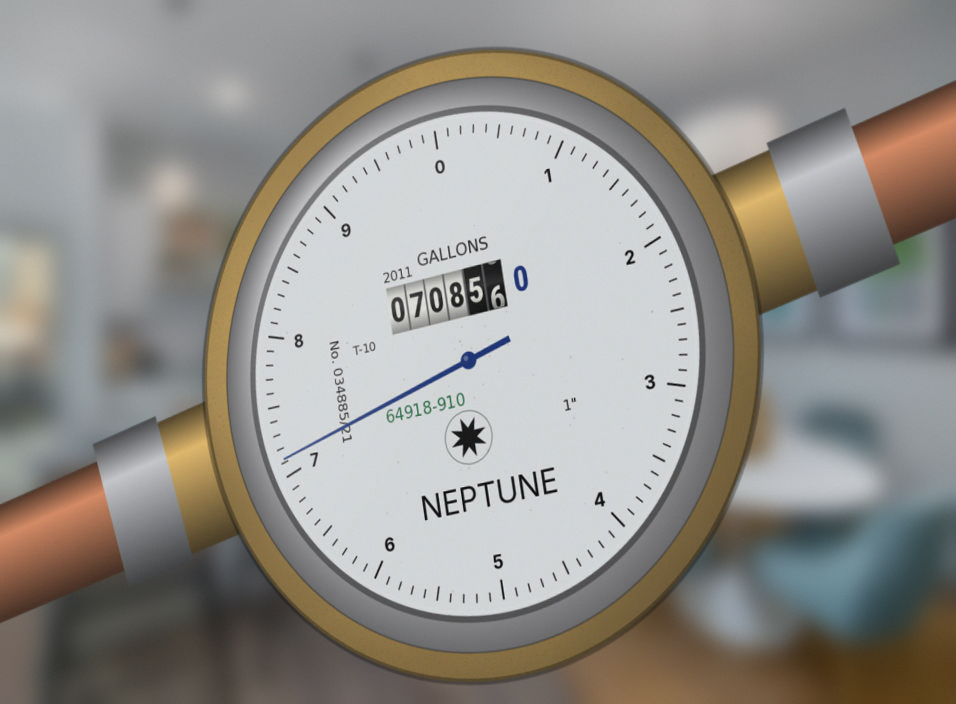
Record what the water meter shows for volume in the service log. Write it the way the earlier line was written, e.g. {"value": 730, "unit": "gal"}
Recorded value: {"value": 708557.1, "unit": "gal"}
